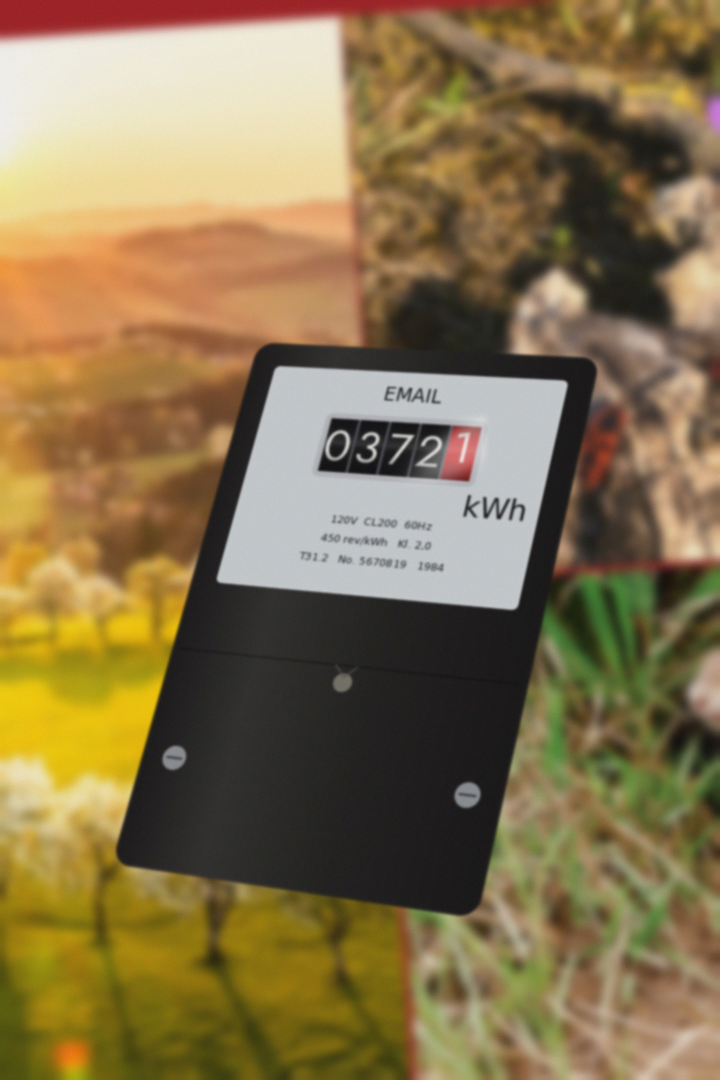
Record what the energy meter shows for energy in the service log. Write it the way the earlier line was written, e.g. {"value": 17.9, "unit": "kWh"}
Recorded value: {"value": 372.1, "unit": "kWh"}
